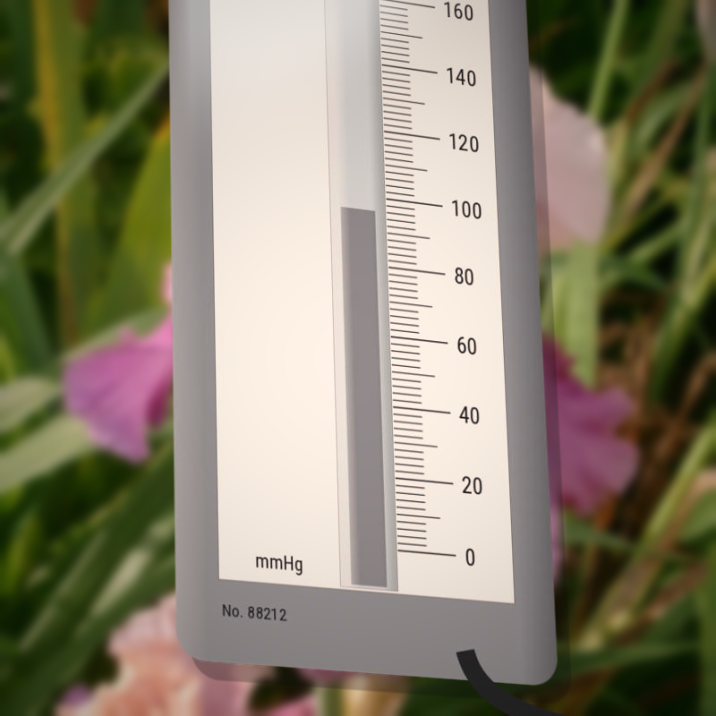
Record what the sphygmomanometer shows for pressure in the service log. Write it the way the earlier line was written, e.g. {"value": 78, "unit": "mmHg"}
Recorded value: {"value": 96, "unit": "mmHg"}
